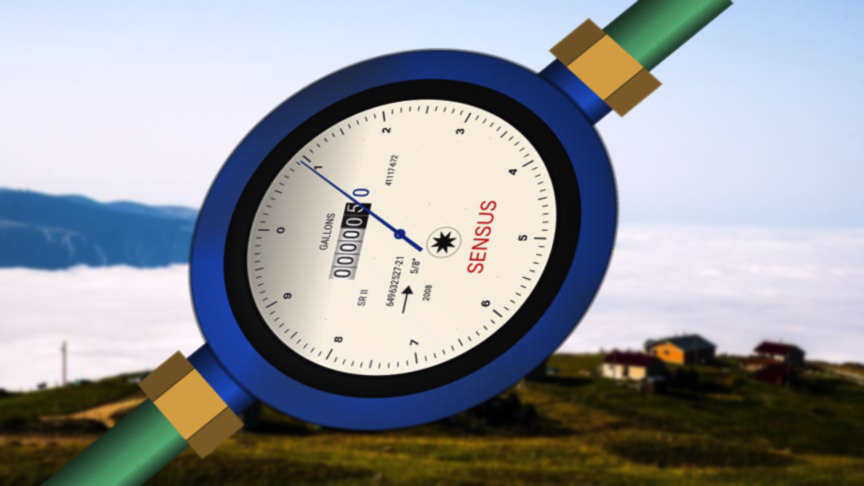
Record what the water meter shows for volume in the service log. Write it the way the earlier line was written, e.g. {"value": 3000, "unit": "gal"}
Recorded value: {"value": 50.9, "unit": "gal"}
